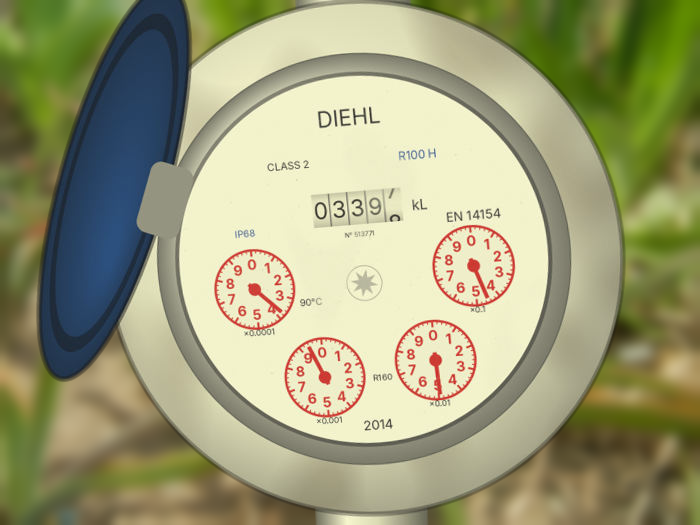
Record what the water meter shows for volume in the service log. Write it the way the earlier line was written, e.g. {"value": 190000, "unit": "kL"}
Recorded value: {"value": 3397.4493, "unit": "kL"}
